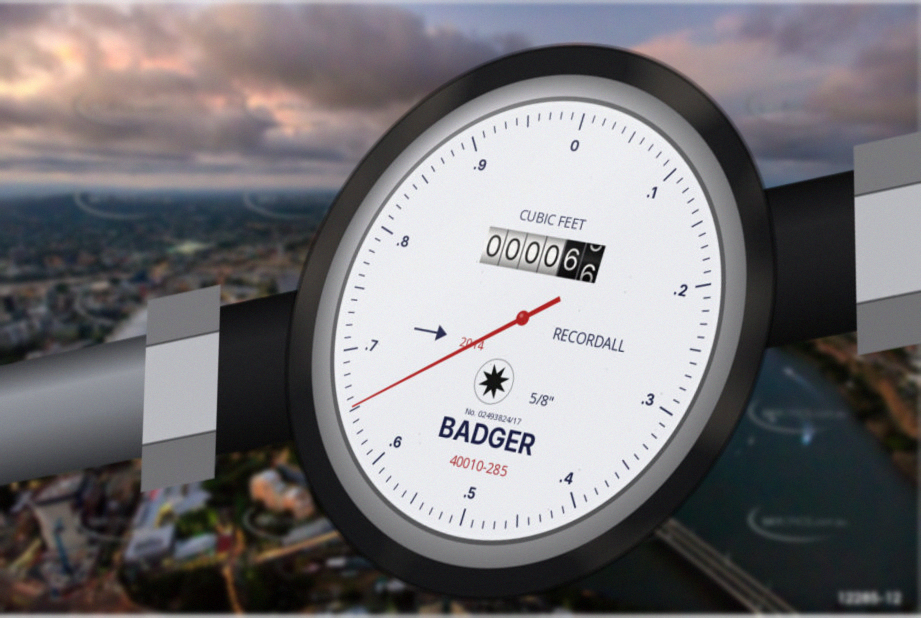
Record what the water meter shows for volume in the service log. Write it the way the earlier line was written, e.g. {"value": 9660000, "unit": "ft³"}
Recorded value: {"value": 65.65, "unit": "ft³"}
